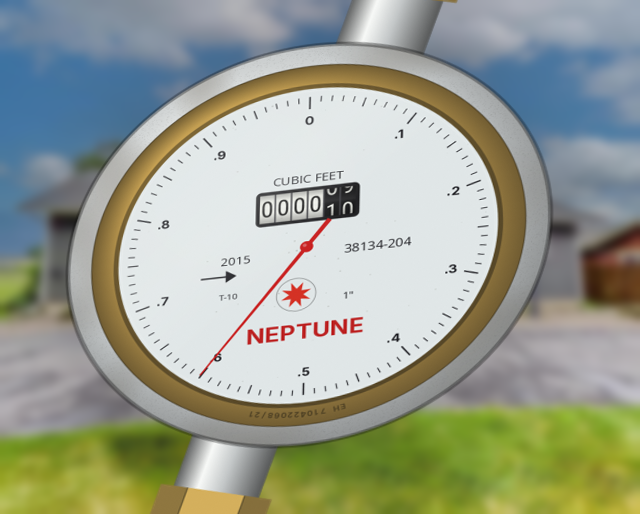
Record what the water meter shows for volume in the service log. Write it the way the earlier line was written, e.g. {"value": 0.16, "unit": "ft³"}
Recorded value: {"value": 9.60, "unit": "ft³"}
